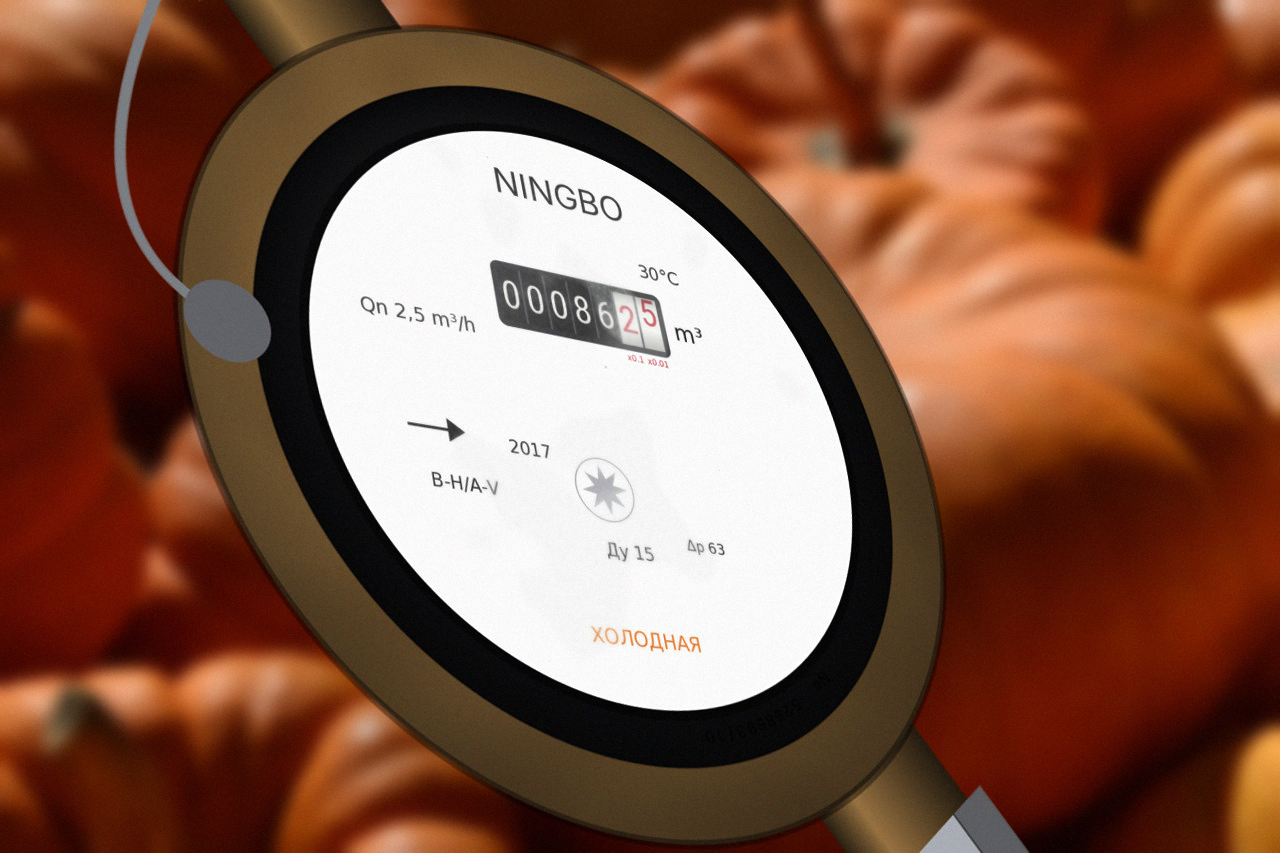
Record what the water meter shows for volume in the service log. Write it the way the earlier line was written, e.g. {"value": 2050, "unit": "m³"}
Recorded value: {"value": 86.25, "unit": "m³"}
